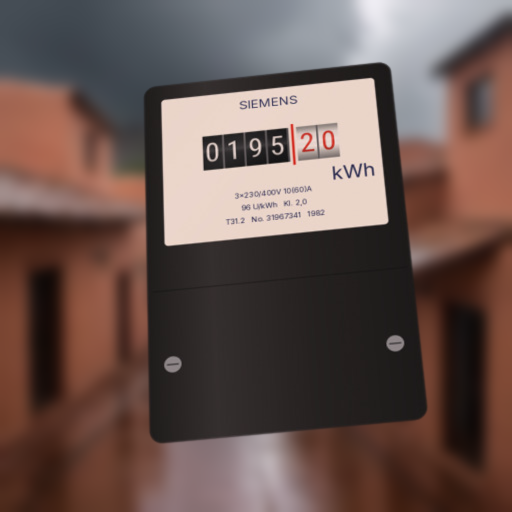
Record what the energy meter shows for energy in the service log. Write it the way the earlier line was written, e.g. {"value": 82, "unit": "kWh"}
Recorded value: {"value": 195.20, "unit": "kWh"}
